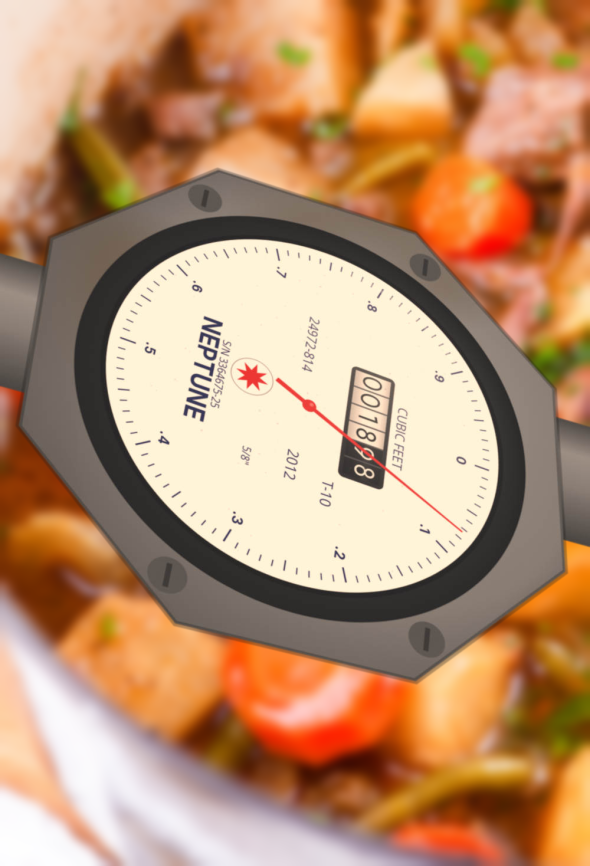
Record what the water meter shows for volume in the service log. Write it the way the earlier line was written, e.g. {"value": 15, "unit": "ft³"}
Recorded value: {"value": 1898.07, "unit": "ft³"}
